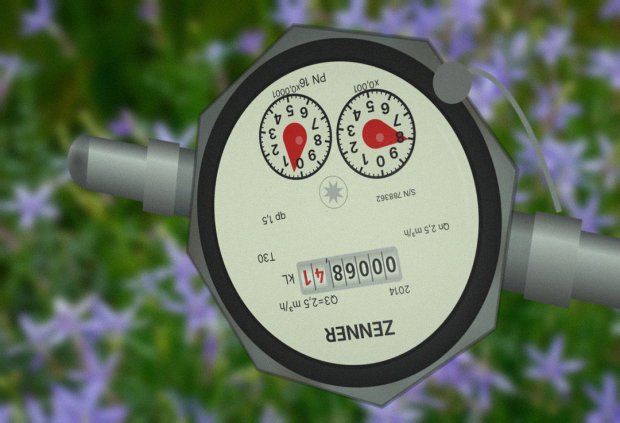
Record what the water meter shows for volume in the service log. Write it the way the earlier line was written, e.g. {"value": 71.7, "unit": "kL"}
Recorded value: {"value": 68.4180, "unit": "kL"}
